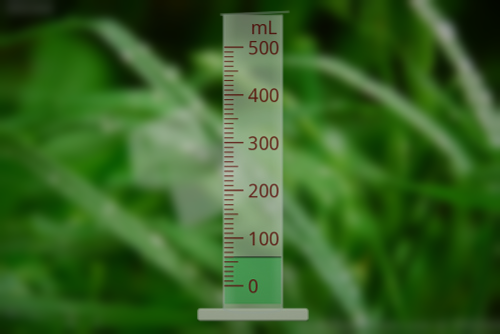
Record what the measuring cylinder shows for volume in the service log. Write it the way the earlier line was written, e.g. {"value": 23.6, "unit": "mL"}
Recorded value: {"value": 60, "unit": "mL"}
